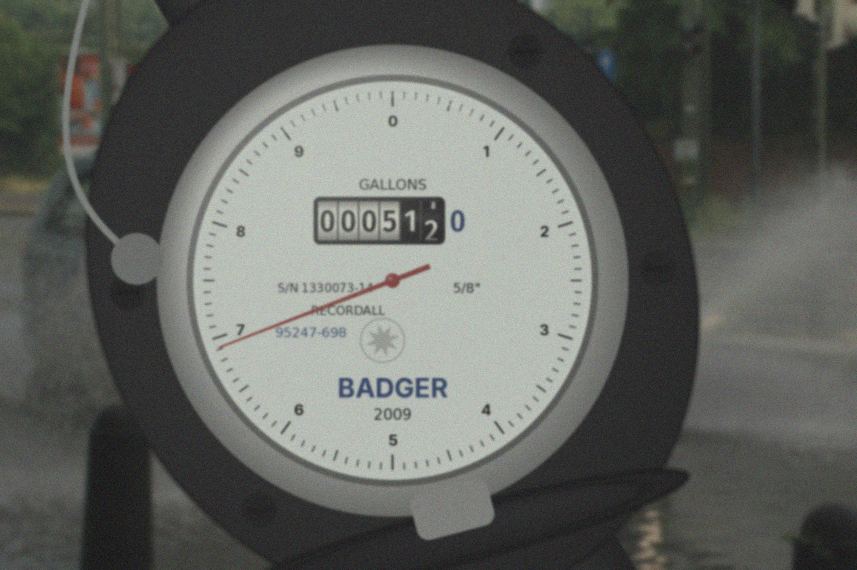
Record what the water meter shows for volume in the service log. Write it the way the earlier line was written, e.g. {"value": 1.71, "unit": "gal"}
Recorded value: {"value": 5116.9, "unit": "gal"}
